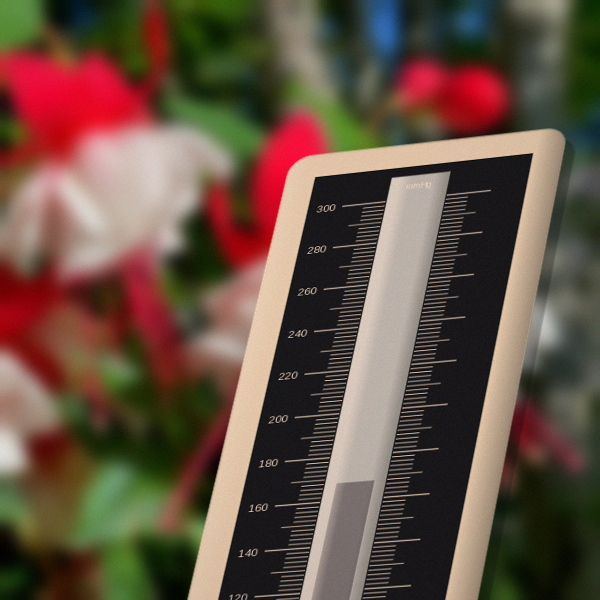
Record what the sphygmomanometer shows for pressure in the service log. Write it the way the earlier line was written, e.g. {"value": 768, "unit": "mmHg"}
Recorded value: {"value": 168, "unit": "mmHg"}
